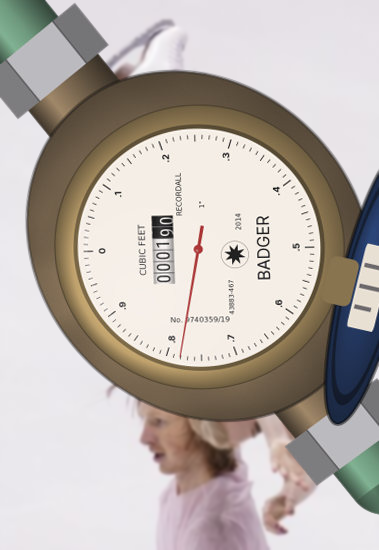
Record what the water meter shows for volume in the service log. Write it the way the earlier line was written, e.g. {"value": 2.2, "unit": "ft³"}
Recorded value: {"value": 189.78, "unit": "ft³"}
